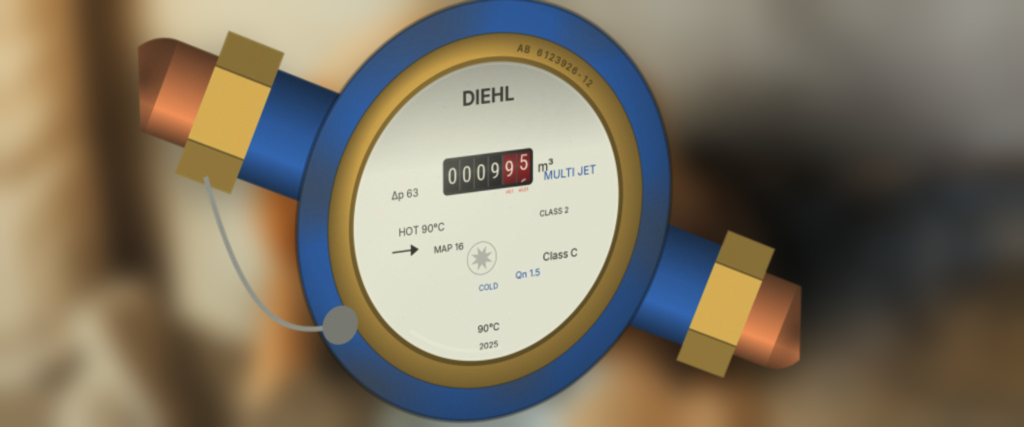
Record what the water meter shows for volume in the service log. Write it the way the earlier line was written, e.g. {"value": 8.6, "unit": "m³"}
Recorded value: {"value": 9.95, "unit": "m³"}
